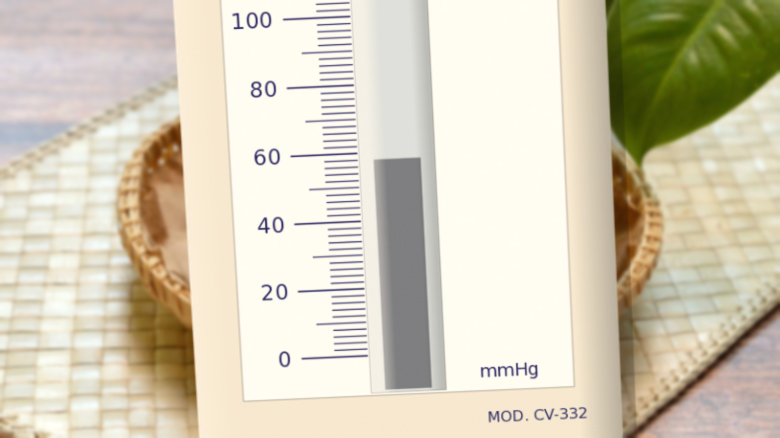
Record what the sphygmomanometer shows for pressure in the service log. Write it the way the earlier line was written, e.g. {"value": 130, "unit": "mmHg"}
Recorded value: {"value": 58, "unit": "mmHg"}
